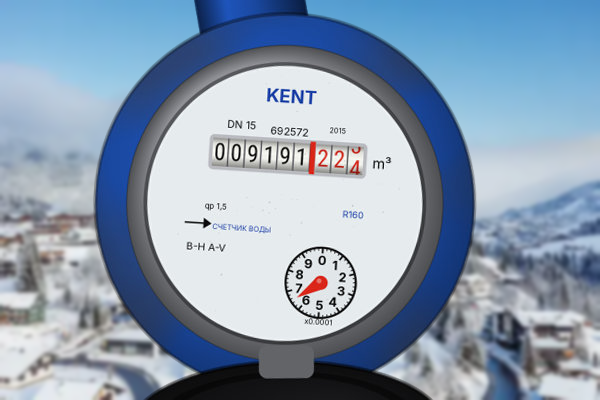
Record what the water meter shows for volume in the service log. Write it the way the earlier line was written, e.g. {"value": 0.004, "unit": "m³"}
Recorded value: {"value": 9191.2236, "unit": "m³"}
